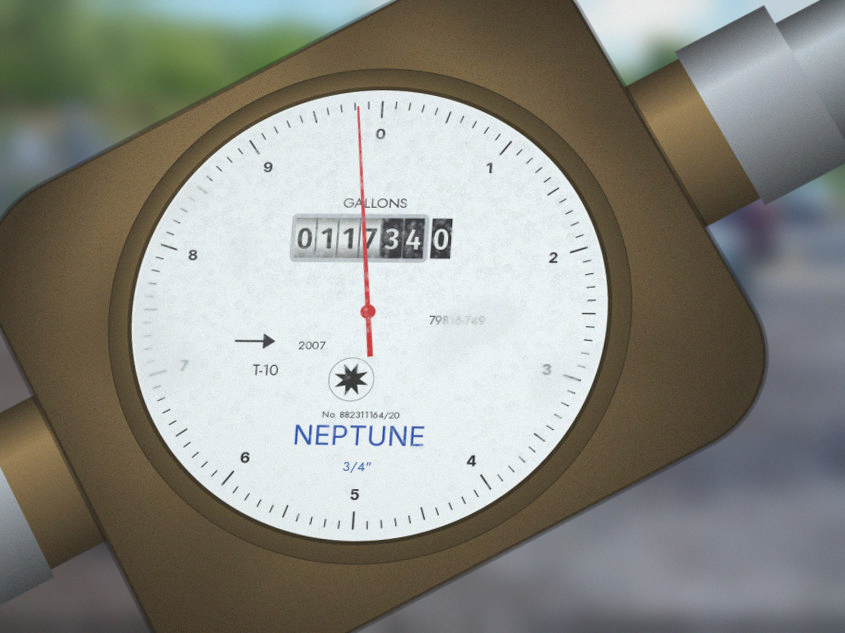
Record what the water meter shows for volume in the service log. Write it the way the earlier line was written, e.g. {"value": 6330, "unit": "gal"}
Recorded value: {"value": 117339.8, "unit": "gal"}
